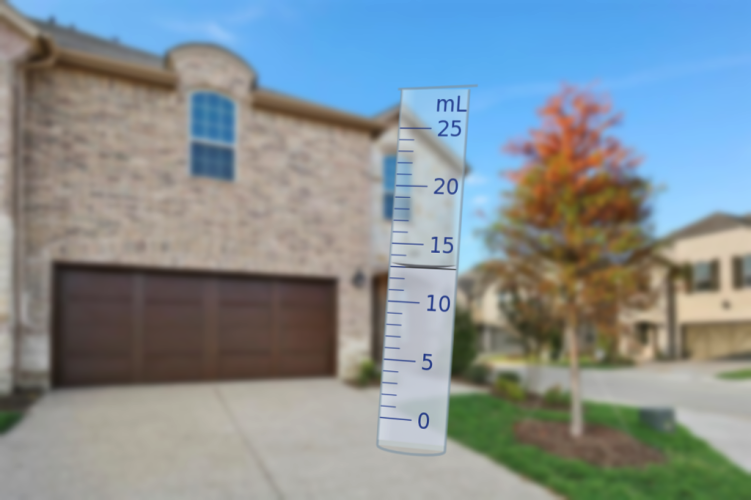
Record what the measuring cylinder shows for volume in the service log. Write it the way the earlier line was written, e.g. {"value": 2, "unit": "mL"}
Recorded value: {"value": 13, "unit": "mL"}
